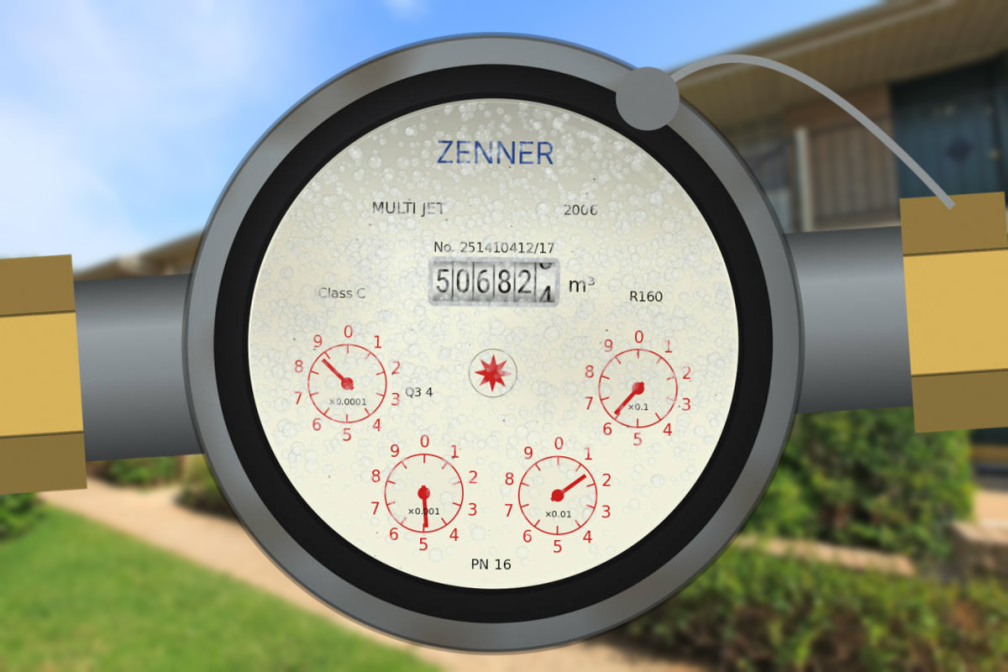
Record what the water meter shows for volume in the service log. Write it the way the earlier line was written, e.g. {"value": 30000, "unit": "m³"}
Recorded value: {"value": 506823.6148, "unit": "m³"}
